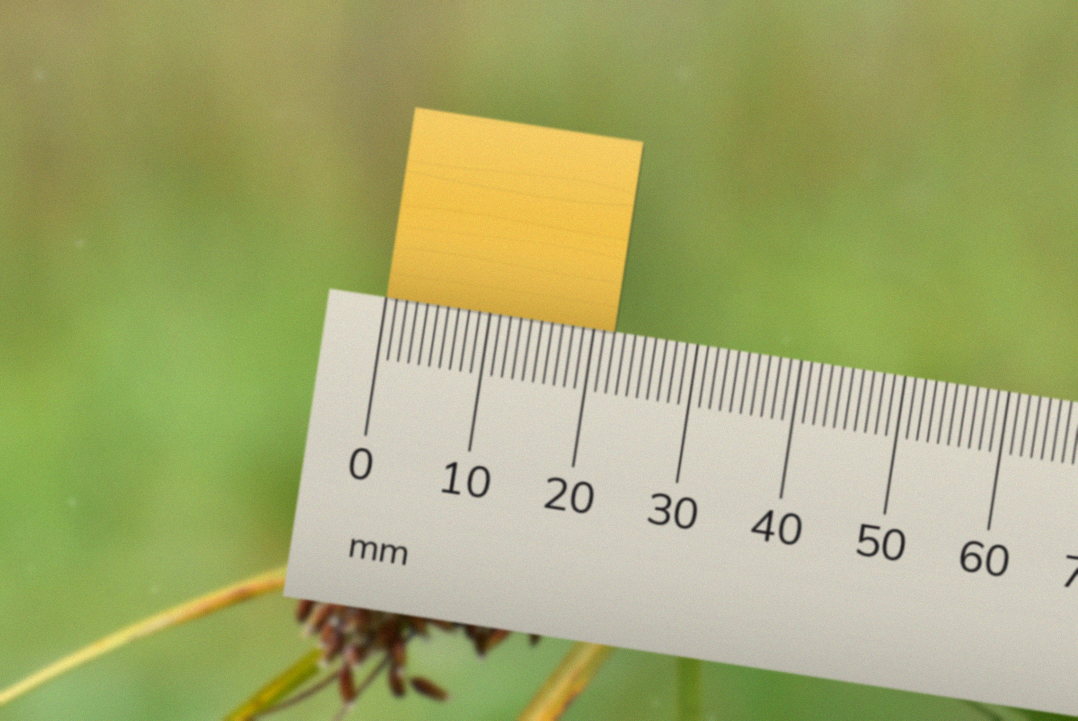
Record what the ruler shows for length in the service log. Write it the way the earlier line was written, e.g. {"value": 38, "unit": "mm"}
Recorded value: {"value": 22, "unit": "mm"}
